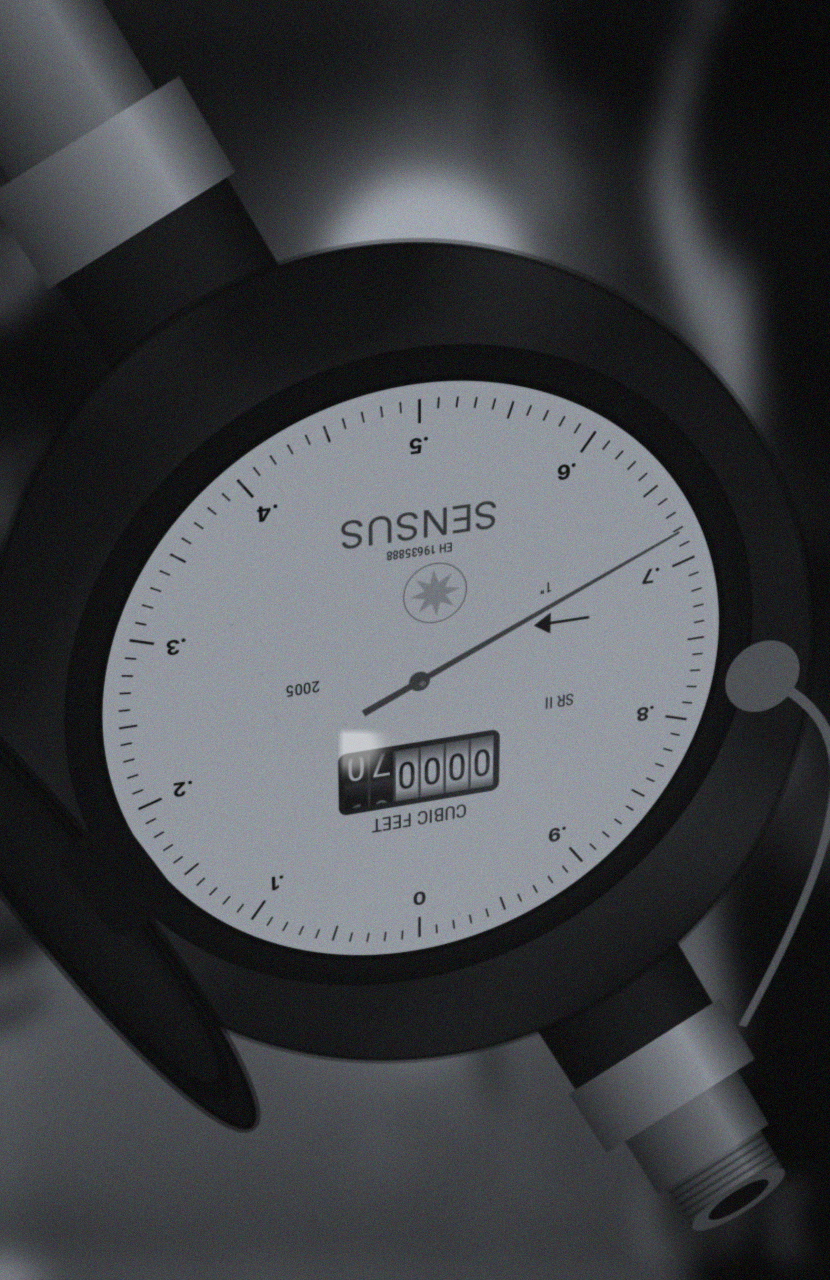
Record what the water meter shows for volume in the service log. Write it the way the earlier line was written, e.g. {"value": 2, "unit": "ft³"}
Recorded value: {"value": 69.68, "unit": "ft³"}
